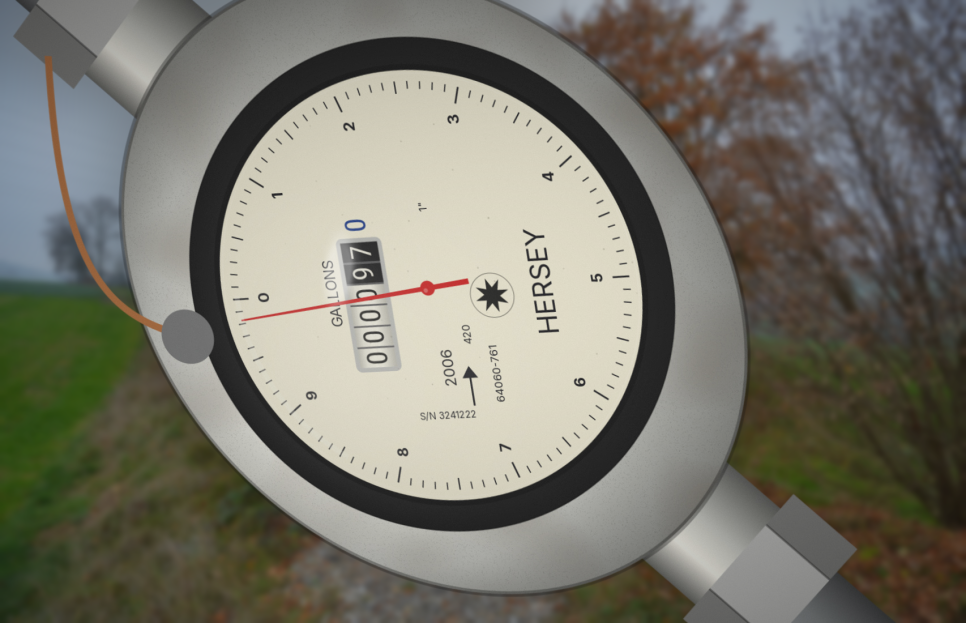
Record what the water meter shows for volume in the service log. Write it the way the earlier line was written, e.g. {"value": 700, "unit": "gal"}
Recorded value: {"value": 969.8, "unit": "gal"}
